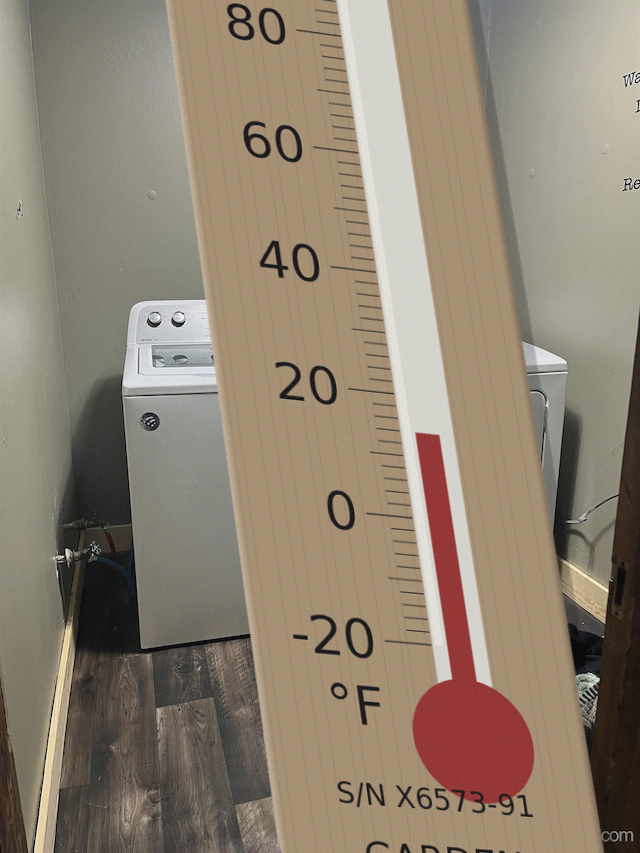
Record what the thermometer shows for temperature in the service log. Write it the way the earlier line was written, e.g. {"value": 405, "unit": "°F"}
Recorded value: {"value": 14, "unit": "°F"}
